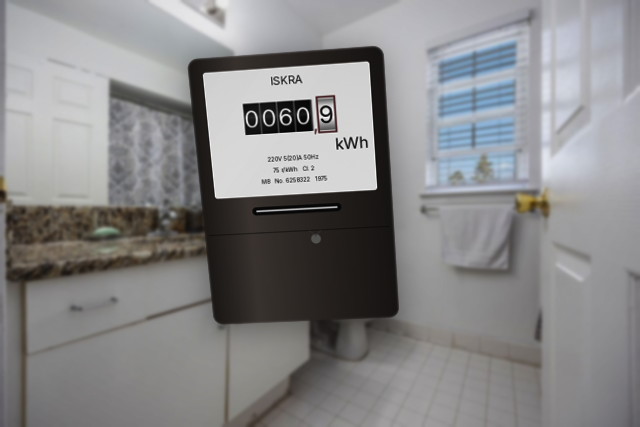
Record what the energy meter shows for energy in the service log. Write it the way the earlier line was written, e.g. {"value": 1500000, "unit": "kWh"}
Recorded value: {"value": 60.9, "unit": "kWh"}
